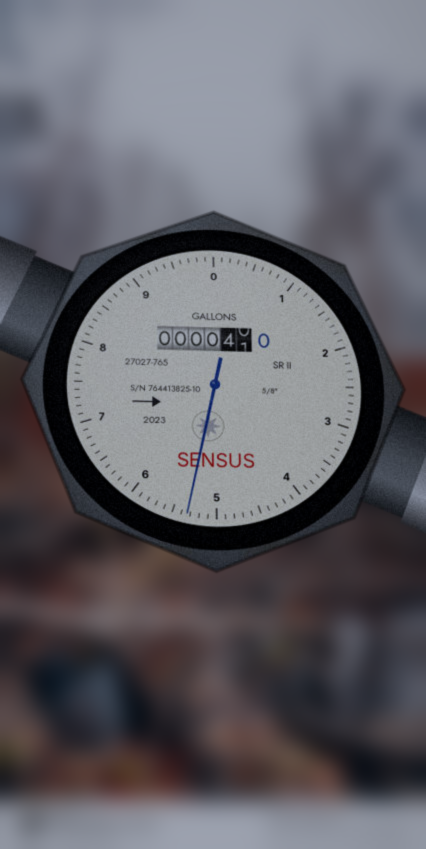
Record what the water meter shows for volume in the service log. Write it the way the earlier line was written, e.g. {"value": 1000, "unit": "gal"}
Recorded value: {"value": 405.3, "unit": "gal"}
